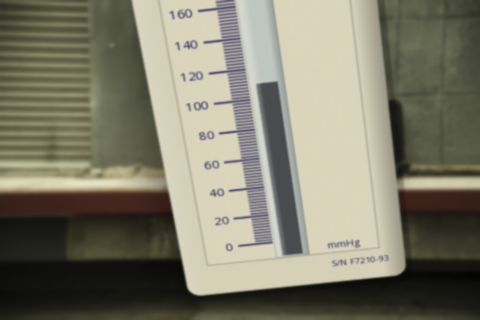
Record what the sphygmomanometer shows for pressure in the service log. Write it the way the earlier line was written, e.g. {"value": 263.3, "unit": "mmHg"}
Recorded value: {"value": 110, "unit": "mmHg"}
